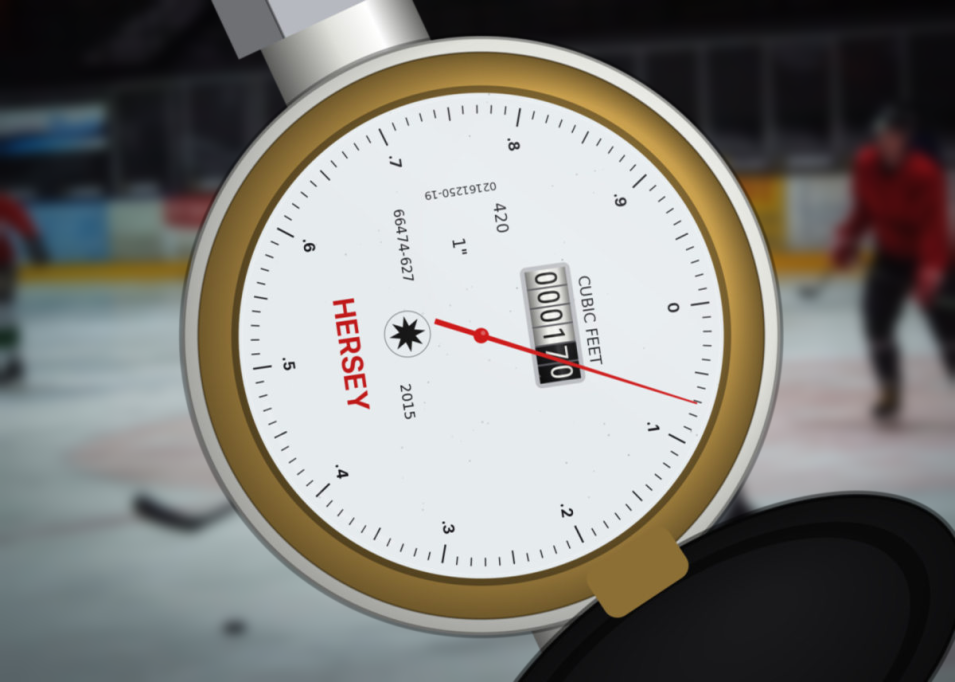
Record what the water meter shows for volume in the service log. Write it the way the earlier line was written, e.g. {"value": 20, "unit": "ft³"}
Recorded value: {"value": 170.07, "unit": "ft³"}
